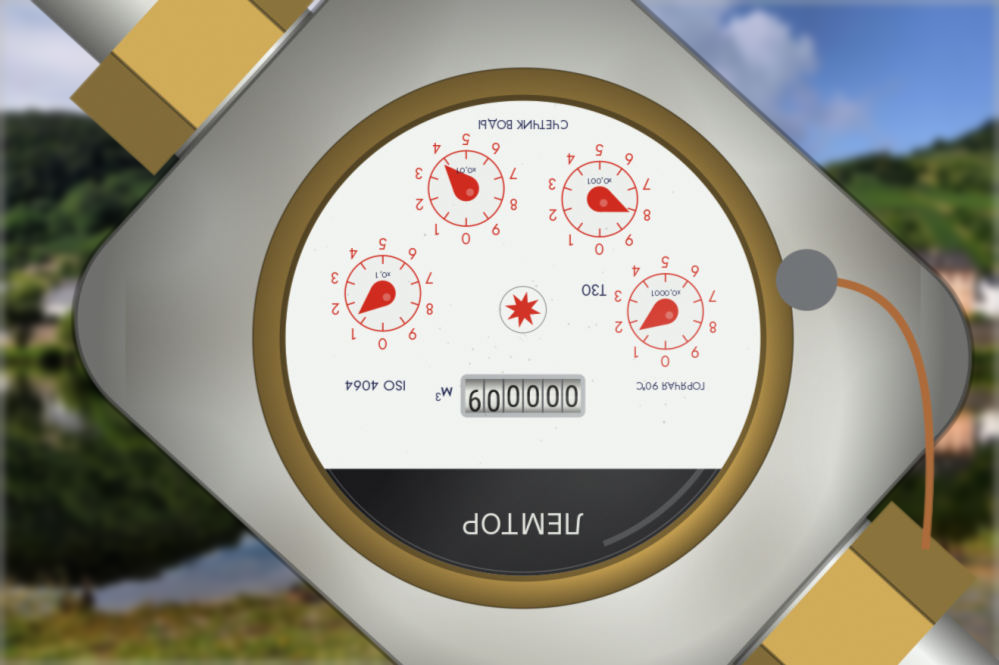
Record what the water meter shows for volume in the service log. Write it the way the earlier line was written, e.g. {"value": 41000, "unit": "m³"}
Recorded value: {"value": 9.1381, "unit": "m³"}
